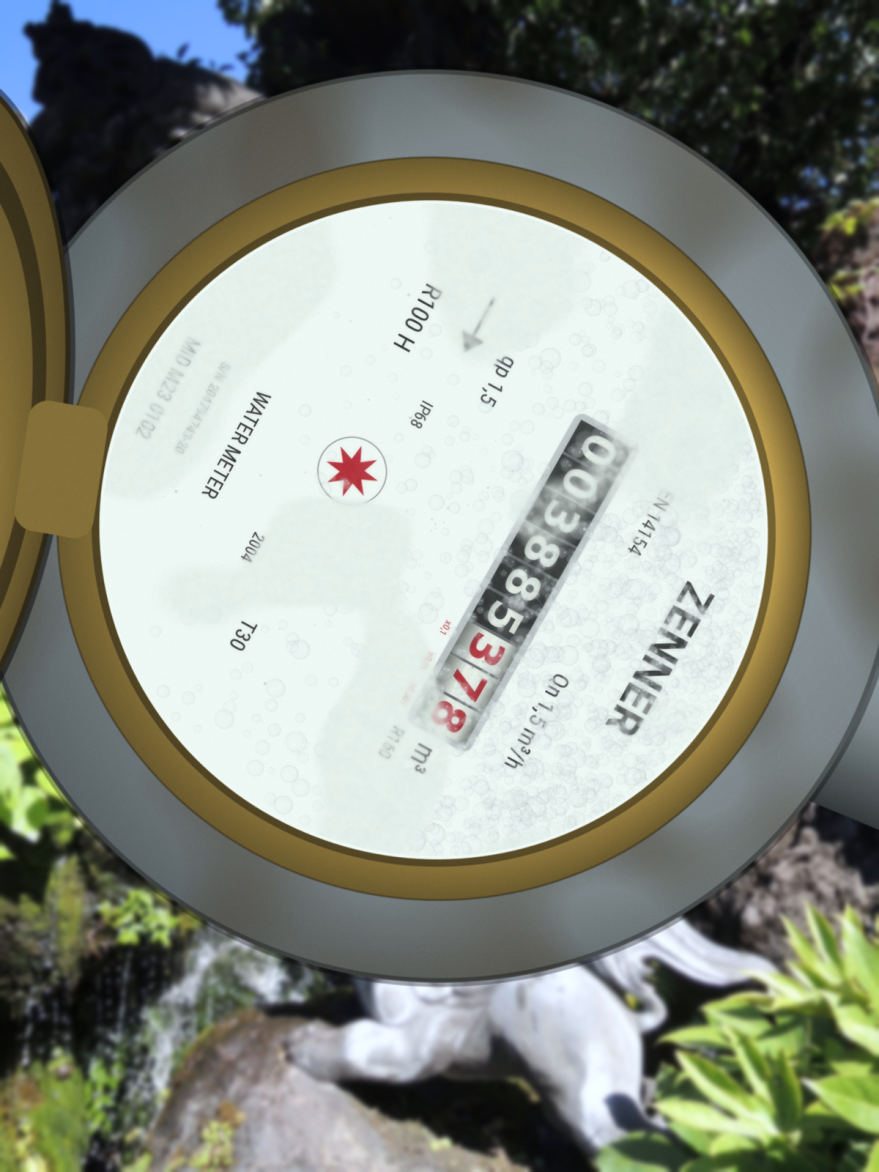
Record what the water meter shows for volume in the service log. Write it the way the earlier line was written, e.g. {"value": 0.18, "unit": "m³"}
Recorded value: {"value": 3885.378, "unit": "m³"}
